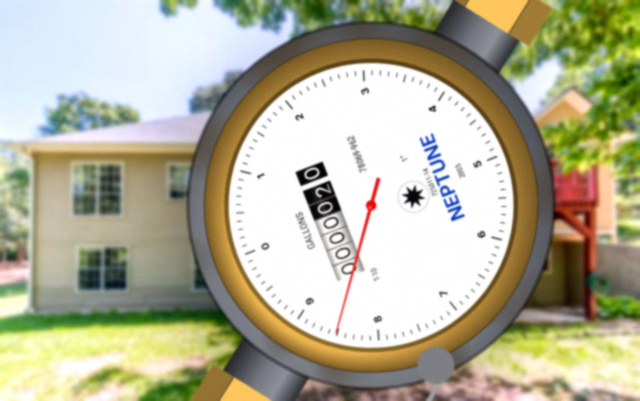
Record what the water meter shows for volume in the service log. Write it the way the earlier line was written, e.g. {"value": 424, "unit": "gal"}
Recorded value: {"value": 18.5, "unit": "gal"}
